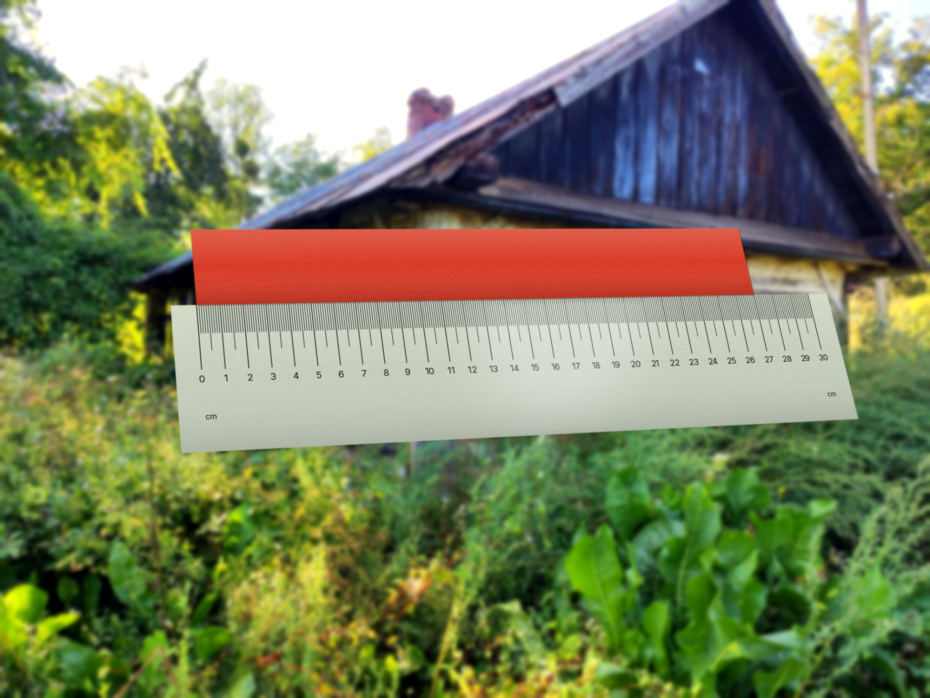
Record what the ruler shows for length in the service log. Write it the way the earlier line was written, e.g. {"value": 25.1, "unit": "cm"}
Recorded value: {"value": 27, "unit": "cm"}
